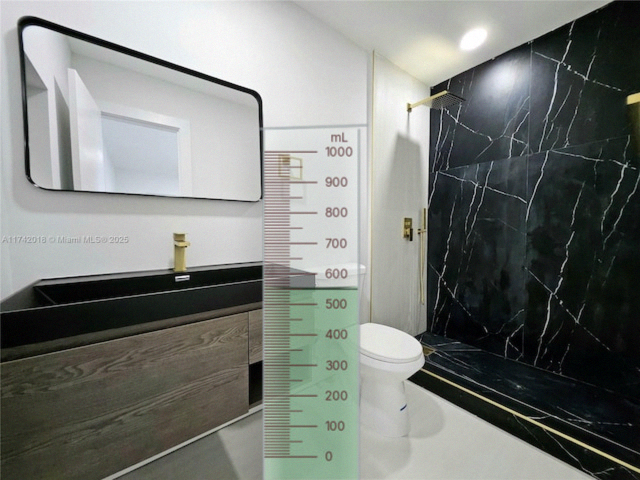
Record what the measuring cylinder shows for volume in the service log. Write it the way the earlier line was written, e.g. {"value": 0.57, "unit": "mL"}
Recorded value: {"value": 550, "unit": "mL"}
